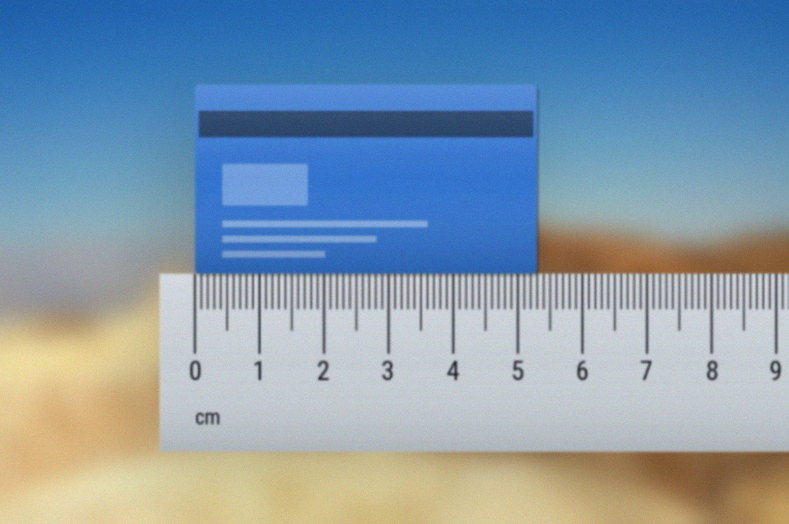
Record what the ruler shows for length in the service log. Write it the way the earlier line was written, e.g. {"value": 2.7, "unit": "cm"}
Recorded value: {"value": 5.3, "unit": "cm"}
